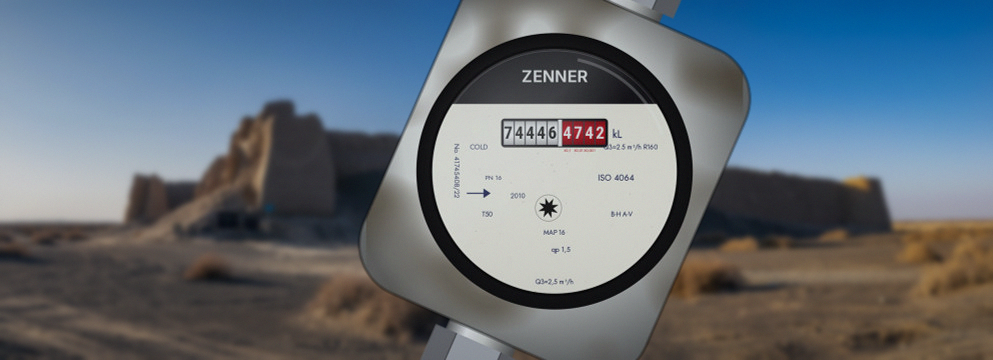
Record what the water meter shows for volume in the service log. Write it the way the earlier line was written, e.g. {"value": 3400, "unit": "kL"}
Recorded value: {"value": 74446.4742, "unit": "kL"}
